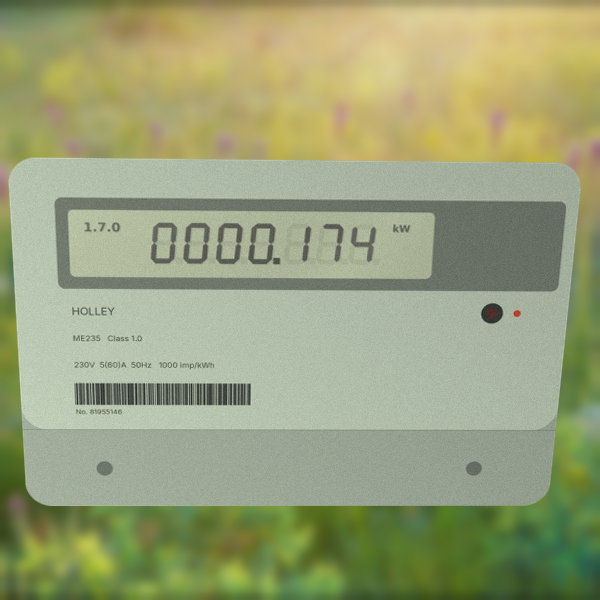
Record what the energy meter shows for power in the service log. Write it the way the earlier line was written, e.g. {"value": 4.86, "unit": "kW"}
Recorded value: {"value": 0.174, "unit": "kW"}
